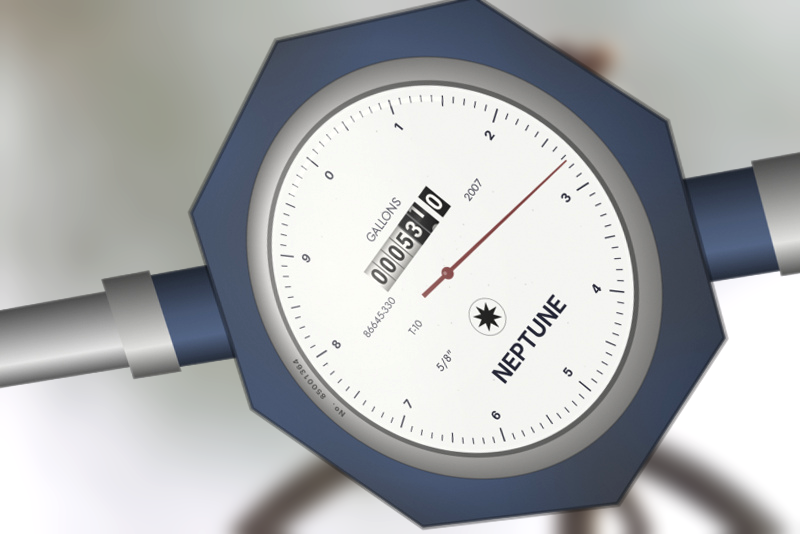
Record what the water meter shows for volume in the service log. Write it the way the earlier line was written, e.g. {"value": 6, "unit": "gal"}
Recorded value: {"value": 5312.7, "unit": "gal"}
